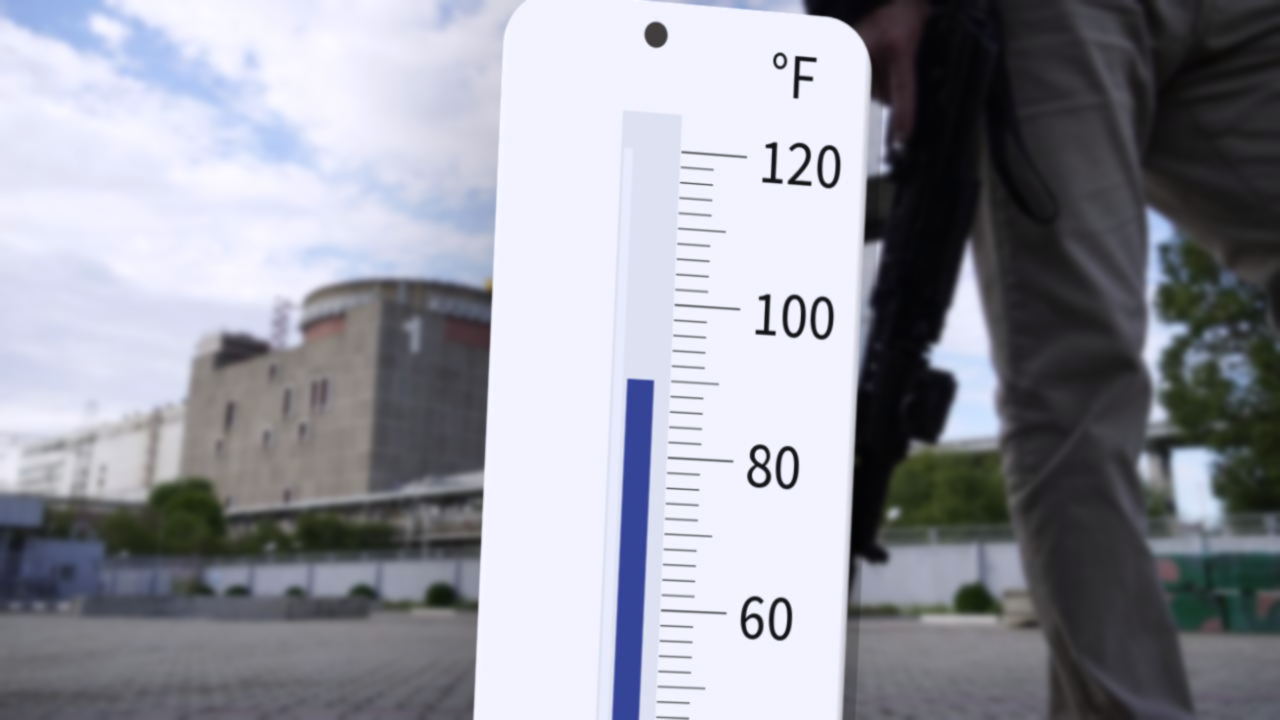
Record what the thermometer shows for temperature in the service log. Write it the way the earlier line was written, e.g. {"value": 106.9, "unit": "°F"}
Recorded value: {"value": 90, "unit": "°F"}
